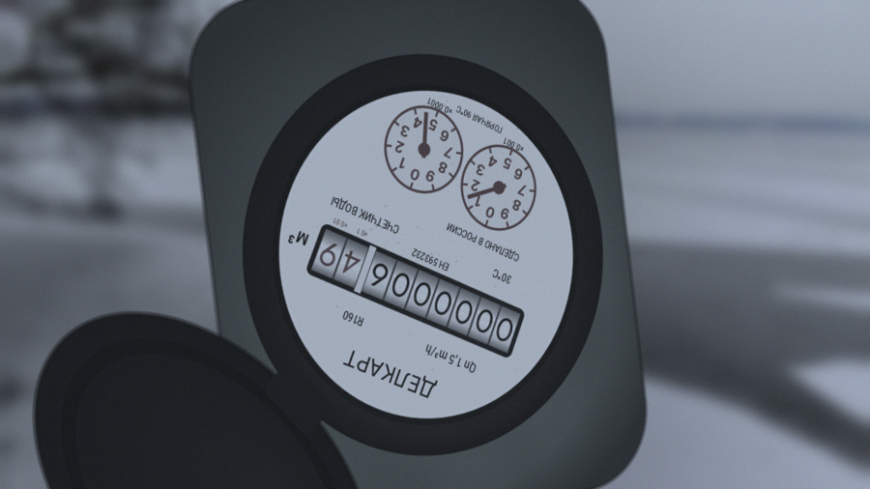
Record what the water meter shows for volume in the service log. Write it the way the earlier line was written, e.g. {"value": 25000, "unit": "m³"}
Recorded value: {"value": 6.4914, "unit": "m³"}
